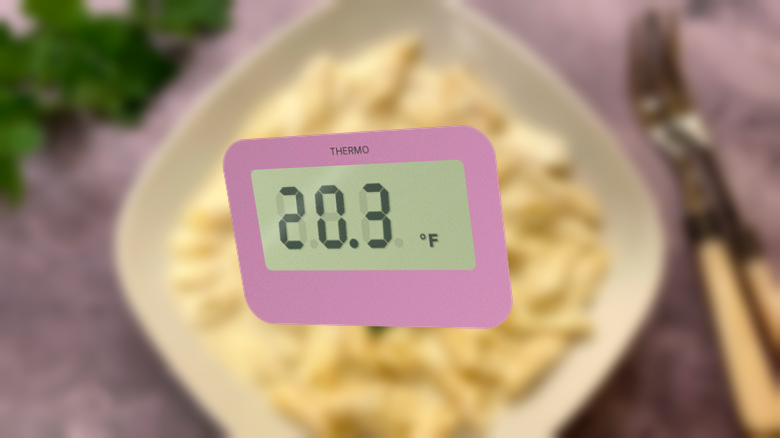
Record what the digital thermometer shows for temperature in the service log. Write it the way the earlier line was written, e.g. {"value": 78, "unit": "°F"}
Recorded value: {"value": 20.3, "unit": "°F"}
